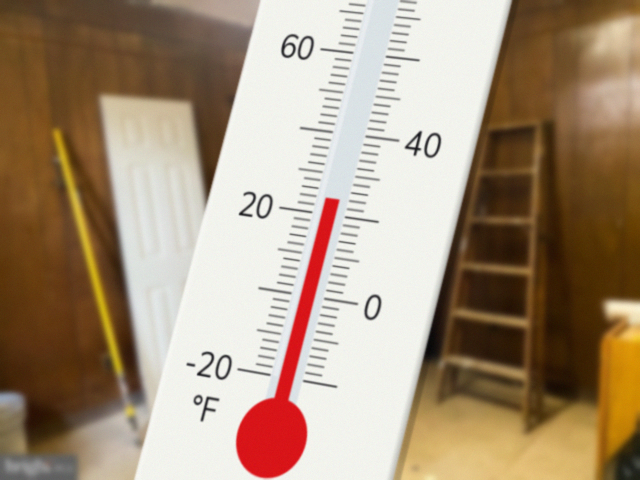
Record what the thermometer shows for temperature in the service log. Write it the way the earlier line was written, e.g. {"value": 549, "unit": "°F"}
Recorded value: {"value": 24, "unit": "°F"}
